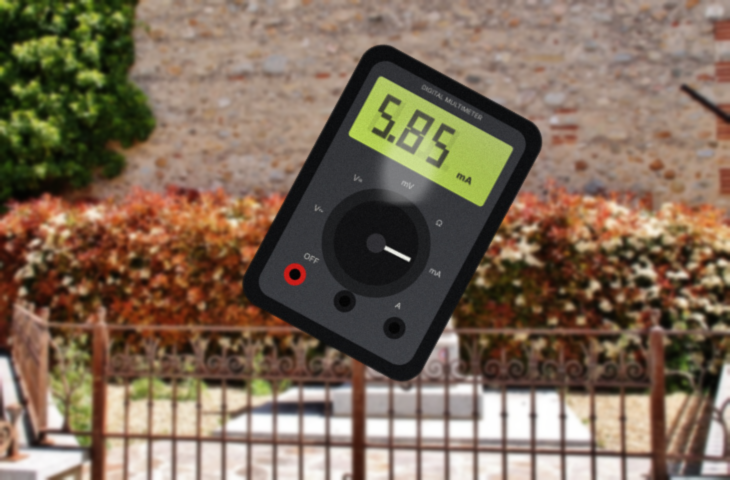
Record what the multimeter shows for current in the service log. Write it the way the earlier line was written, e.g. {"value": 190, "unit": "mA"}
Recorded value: {"value": 5.85, "unit": "mA"}
